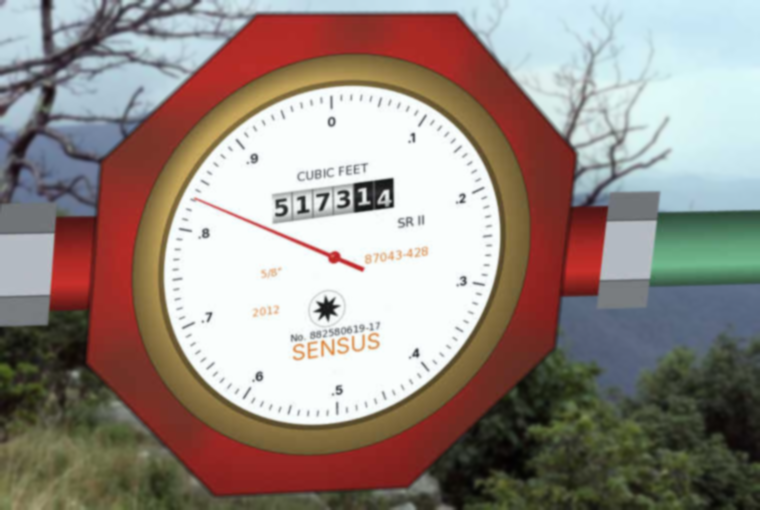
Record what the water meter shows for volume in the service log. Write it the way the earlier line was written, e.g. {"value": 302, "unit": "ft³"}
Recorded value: {"value": 517313.83, "unit": "ft³"}
